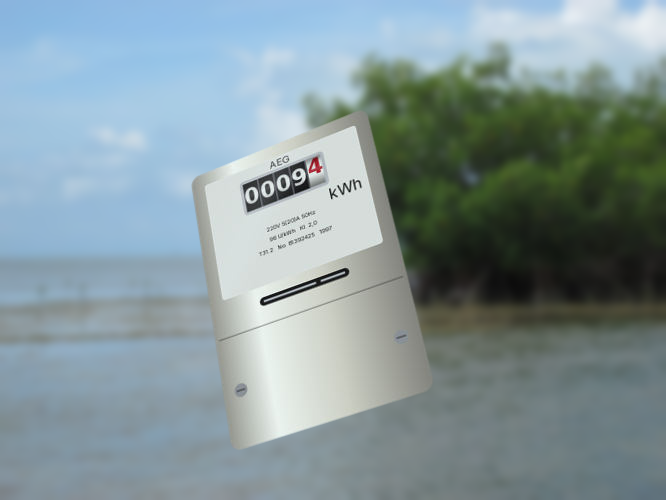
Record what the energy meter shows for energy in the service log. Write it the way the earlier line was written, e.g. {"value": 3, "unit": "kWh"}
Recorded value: {"value": 9.4, "unit": "kWh"}
